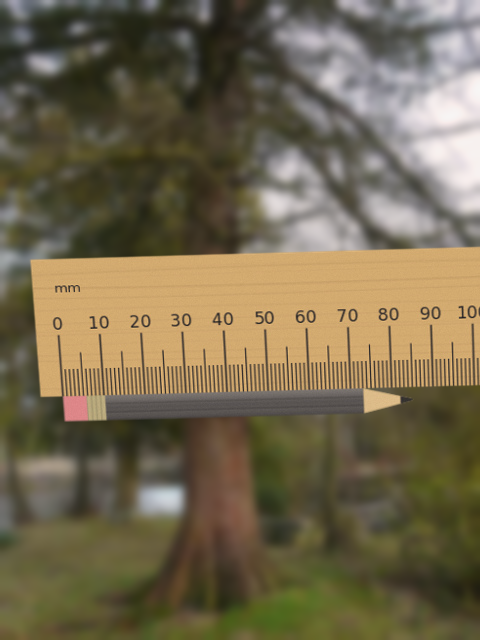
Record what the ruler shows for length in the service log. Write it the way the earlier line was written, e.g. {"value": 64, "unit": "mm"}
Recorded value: {"value": 85, "unit": "mm"}
